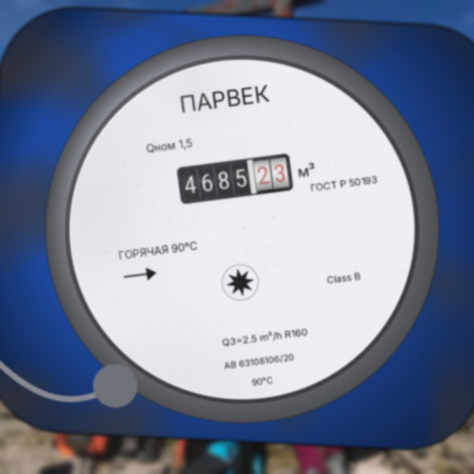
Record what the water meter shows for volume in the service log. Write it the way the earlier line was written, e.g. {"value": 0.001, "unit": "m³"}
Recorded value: {"value": 4685.23, "unit": "m³"}
